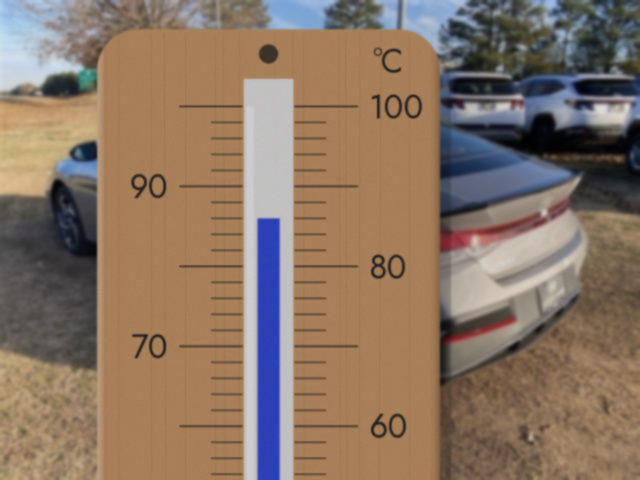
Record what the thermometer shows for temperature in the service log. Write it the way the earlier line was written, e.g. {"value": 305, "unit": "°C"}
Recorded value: {"value": 86, "unit": "°C"}
